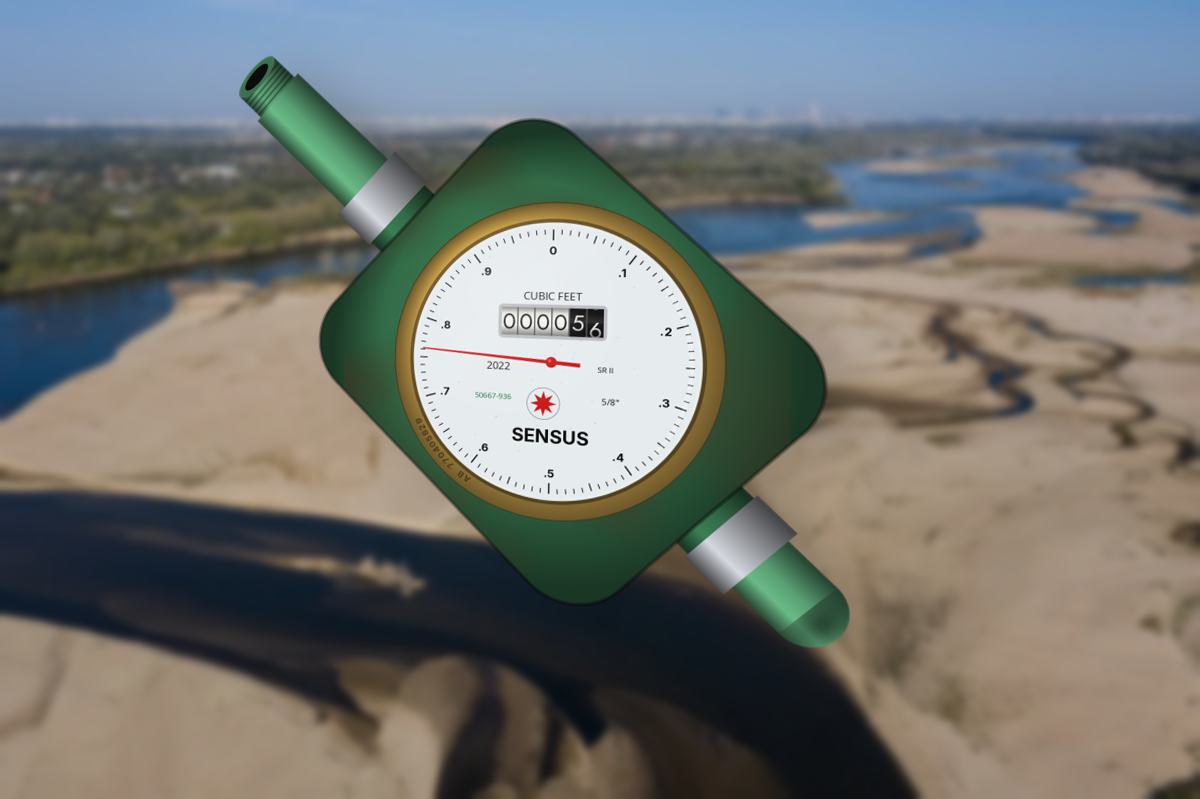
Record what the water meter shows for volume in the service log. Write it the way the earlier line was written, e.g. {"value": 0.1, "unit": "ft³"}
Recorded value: {"value": 55.76, "unit": "ft³"}
